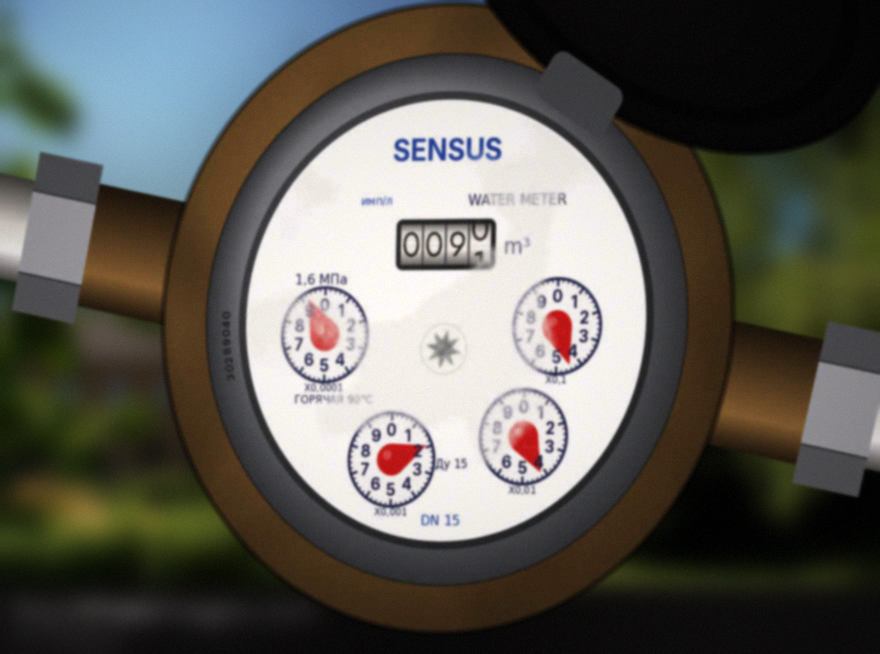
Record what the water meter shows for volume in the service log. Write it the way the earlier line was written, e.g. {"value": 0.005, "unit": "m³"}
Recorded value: {"value": 90.4419, "unit": "m³"}
